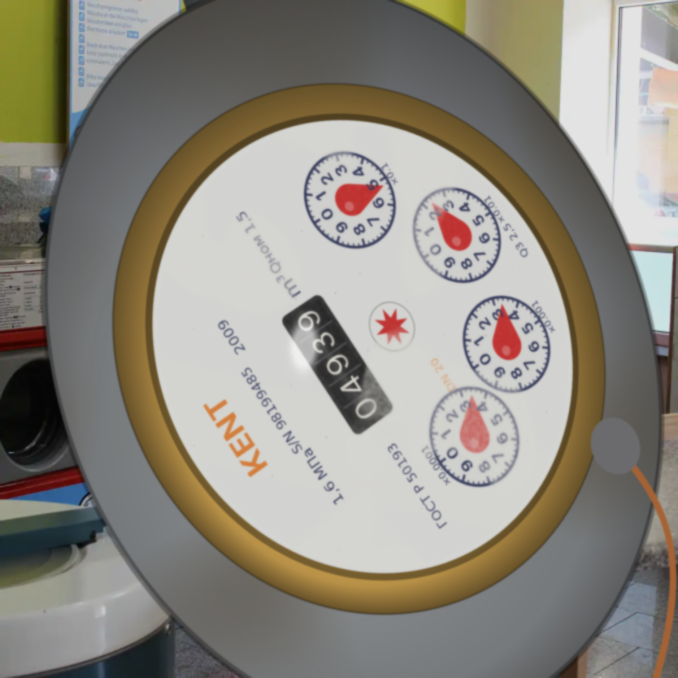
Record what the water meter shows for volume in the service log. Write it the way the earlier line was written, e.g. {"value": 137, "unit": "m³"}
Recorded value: {"value": 4939.5233, "unit": "m³"}
